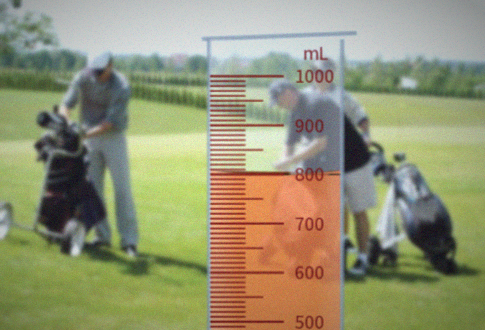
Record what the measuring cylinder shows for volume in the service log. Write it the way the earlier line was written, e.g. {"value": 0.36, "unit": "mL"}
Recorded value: {"value": 800, "unit": "mL"}
